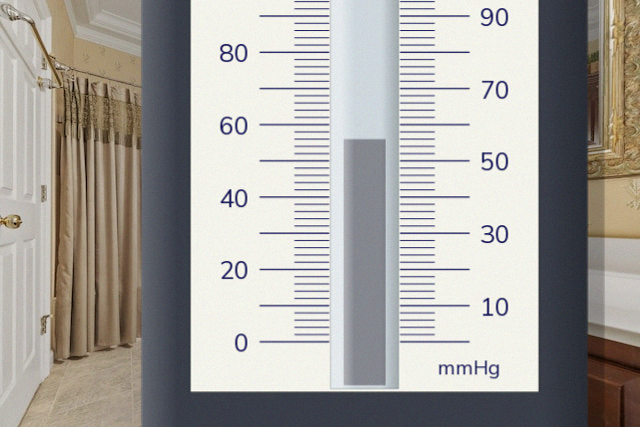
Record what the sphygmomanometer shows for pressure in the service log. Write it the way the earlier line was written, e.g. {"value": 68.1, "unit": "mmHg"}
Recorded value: {"value": 56, "unit": "mmHg"}
